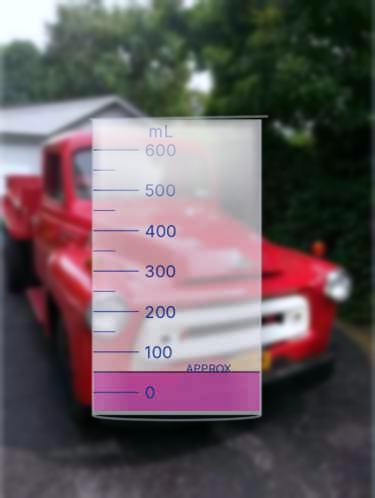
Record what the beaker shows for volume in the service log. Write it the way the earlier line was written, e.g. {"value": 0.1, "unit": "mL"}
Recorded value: {"value": 50, "unit": "mL"}
